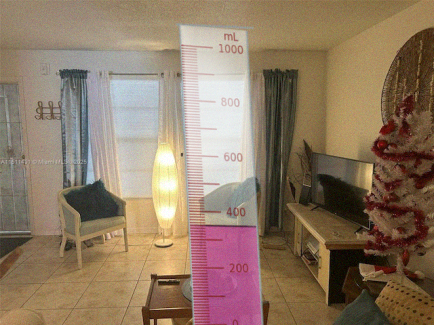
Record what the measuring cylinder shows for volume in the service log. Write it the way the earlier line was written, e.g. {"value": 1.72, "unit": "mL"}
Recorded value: {"value": 350, "unit": "mL"}
